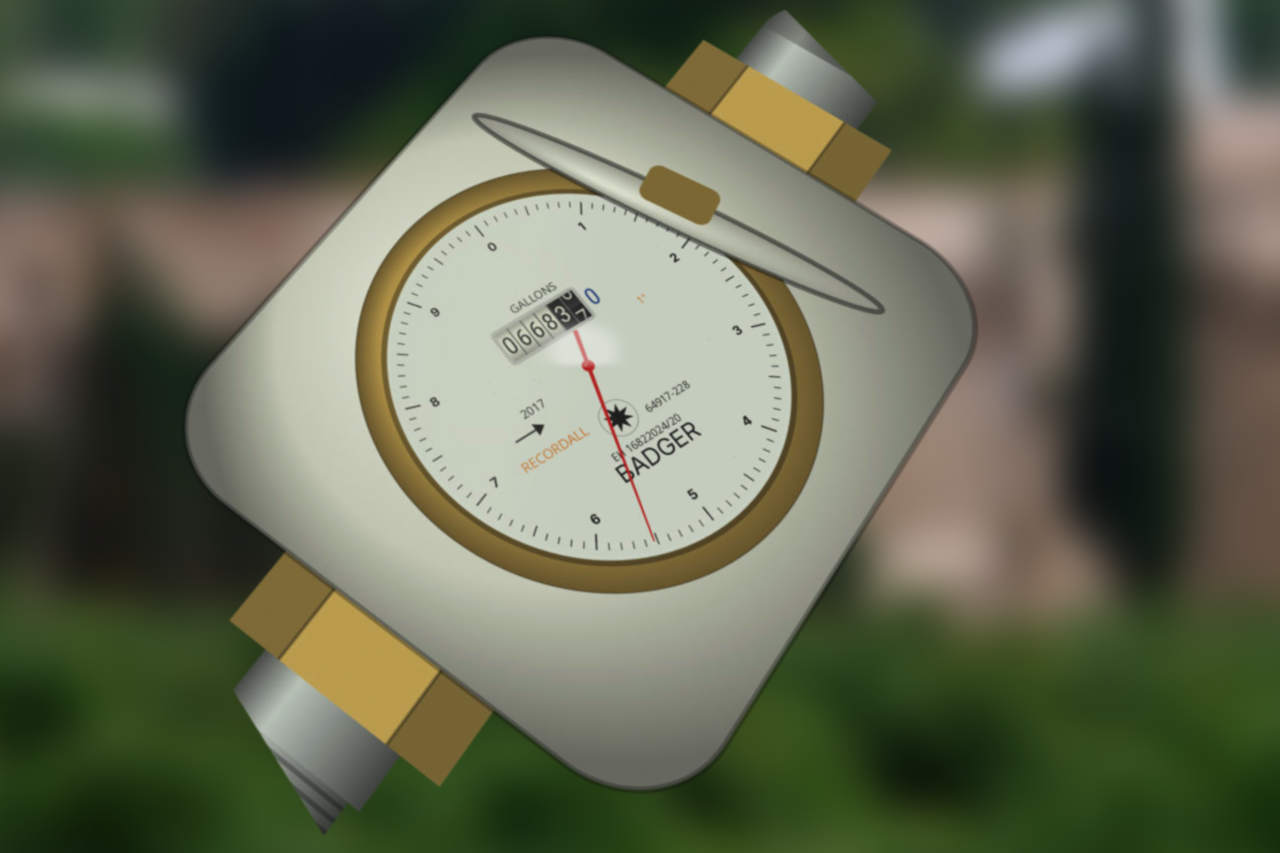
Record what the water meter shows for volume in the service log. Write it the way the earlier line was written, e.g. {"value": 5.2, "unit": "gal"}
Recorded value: {"value": 668365.5, "unit": "gal"}
